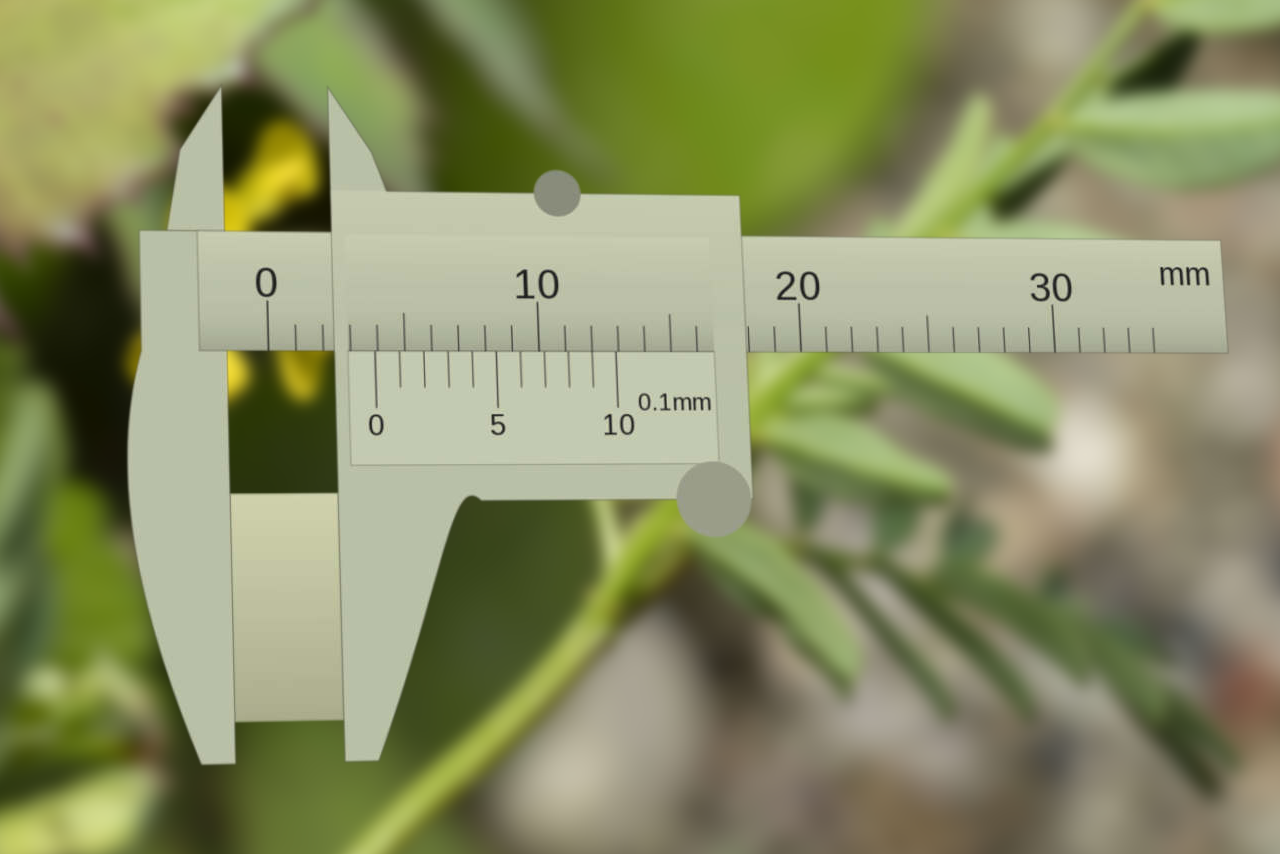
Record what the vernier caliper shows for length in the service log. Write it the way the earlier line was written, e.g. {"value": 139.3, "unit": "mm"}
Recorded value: {"value": 3.9, "unit": "mm"}
